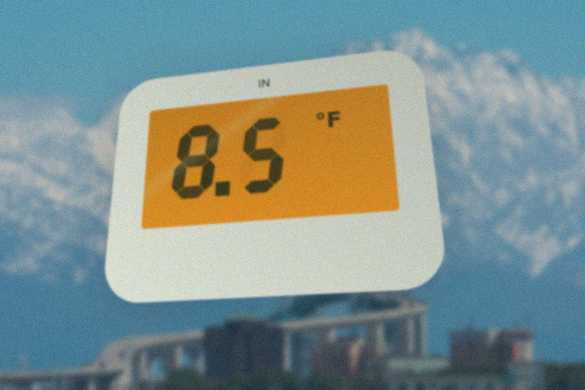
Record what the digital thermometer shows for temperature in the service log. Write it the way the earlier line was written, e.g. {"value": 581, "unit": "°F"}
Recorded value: {"value": 8.5, "unit": "°F"}
